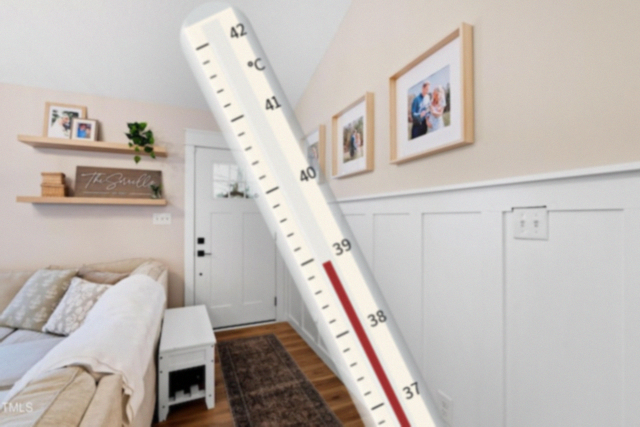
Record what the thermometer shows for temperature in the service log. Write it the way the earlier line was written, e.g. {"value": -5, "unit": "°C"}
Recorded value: {"value": 38.9, "unit": "°C"}
